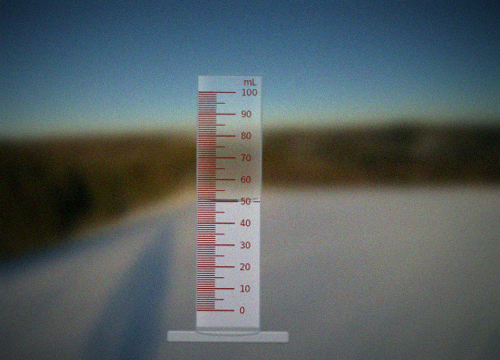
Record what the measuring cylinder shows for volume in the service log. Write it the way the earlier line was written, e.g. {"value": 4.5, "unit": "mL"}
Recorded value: {"value": 50, "unit": "mL"}
